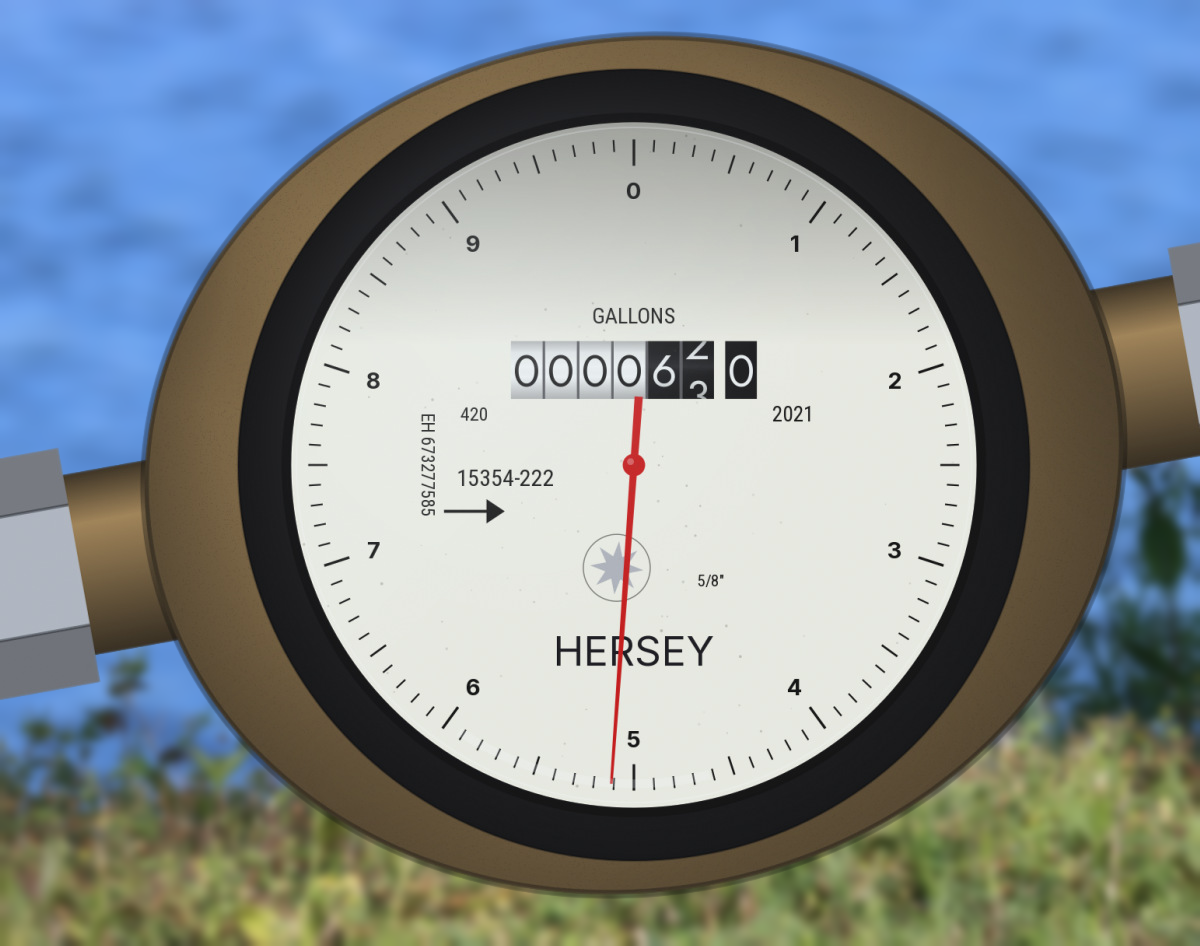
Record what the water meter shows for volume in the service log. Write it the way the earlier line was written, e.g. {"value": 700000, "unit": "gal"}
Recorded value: {"value": 625.1, "unit": "gal"}
